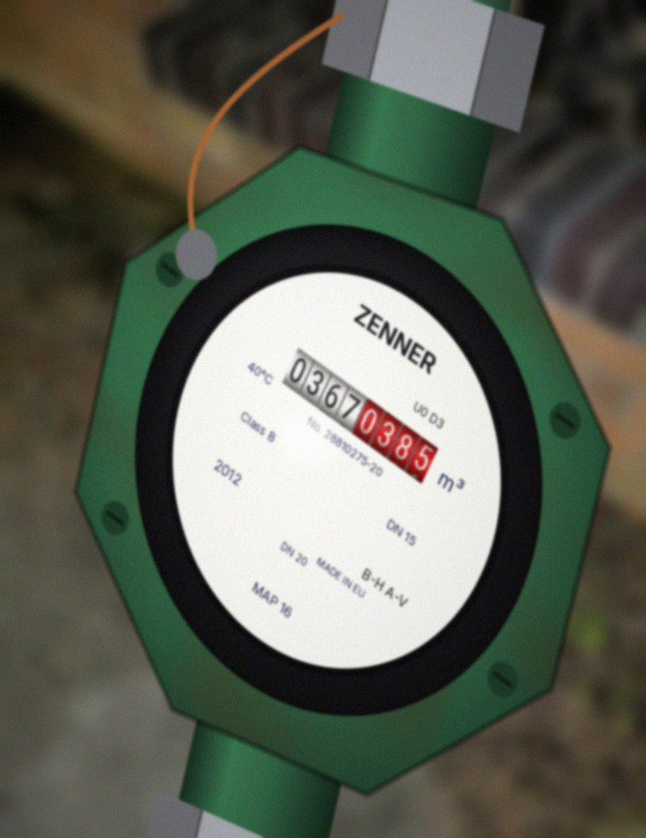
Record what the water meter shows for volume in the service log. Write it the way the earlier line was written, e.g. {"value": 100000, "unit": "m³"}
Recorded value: {"value": 367.0385, "unit": "m³"}
